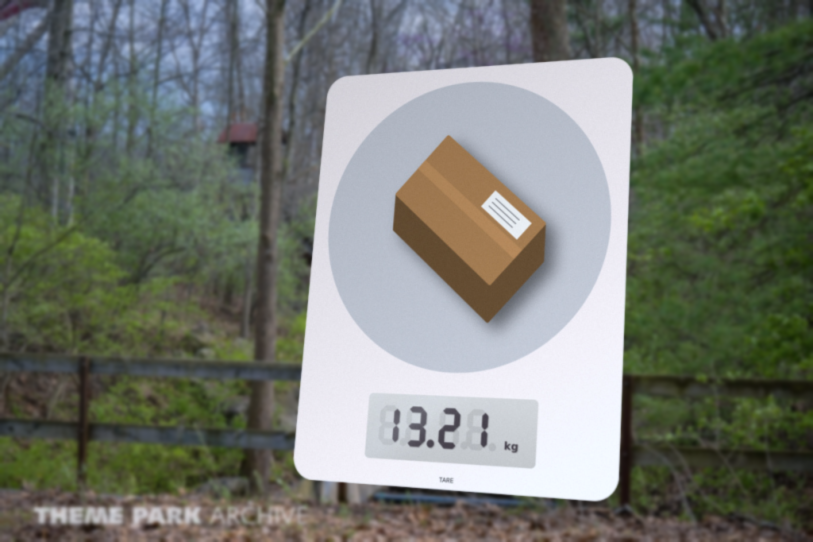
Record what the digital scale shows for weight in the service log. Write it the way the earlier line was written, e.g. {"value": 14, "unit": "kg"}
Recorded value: {"value": 13.21, "unit": "kg"}
